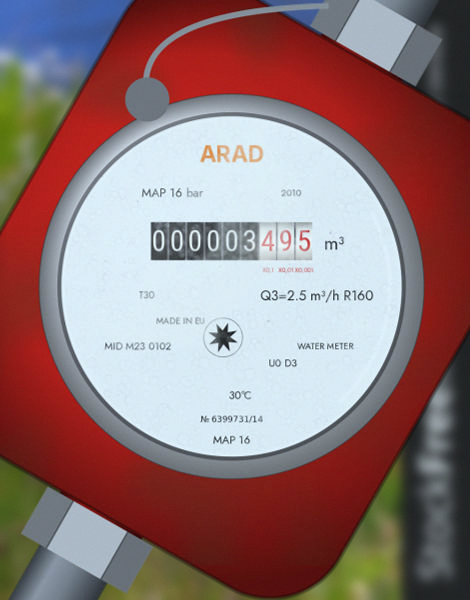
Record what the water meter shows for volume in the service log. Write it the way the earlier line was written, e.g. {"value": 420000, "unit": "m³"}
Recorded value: {"value": 3.495, "unit": "m³"}
